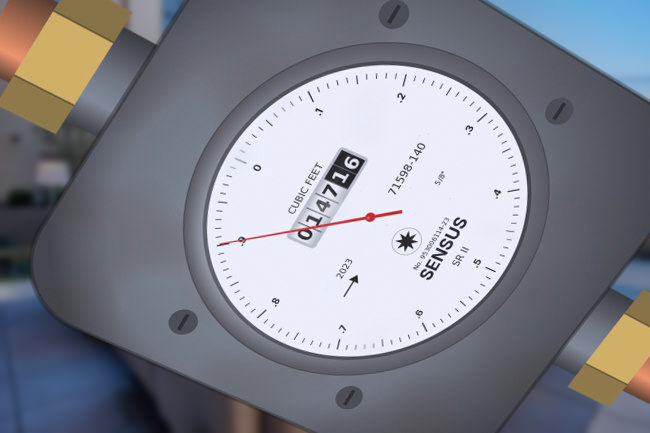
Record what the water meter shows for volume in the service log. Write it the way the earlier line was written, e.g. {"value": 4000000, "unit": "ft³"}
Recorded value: {"value": 14715.90, "unit": "ft³"}
